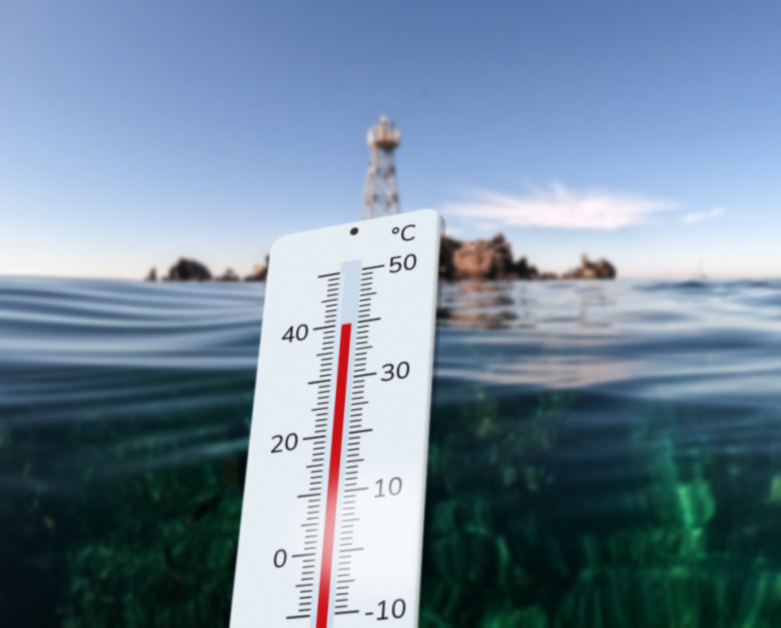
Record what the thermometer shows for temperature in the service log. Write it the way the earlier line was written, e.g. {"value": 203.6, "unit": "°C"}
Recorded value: {"value": 40, "unit": "°C"}
